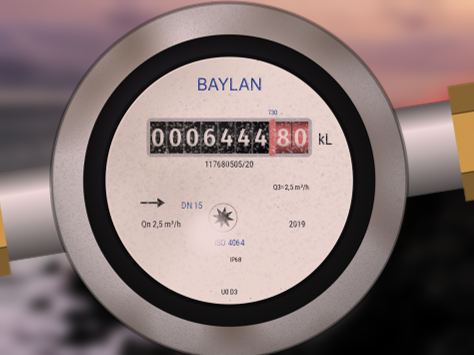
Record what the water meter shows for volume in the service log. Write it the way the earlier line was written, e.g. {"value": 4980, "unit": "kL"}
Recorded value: {"value": 6444.80, "unit": "kL"}
